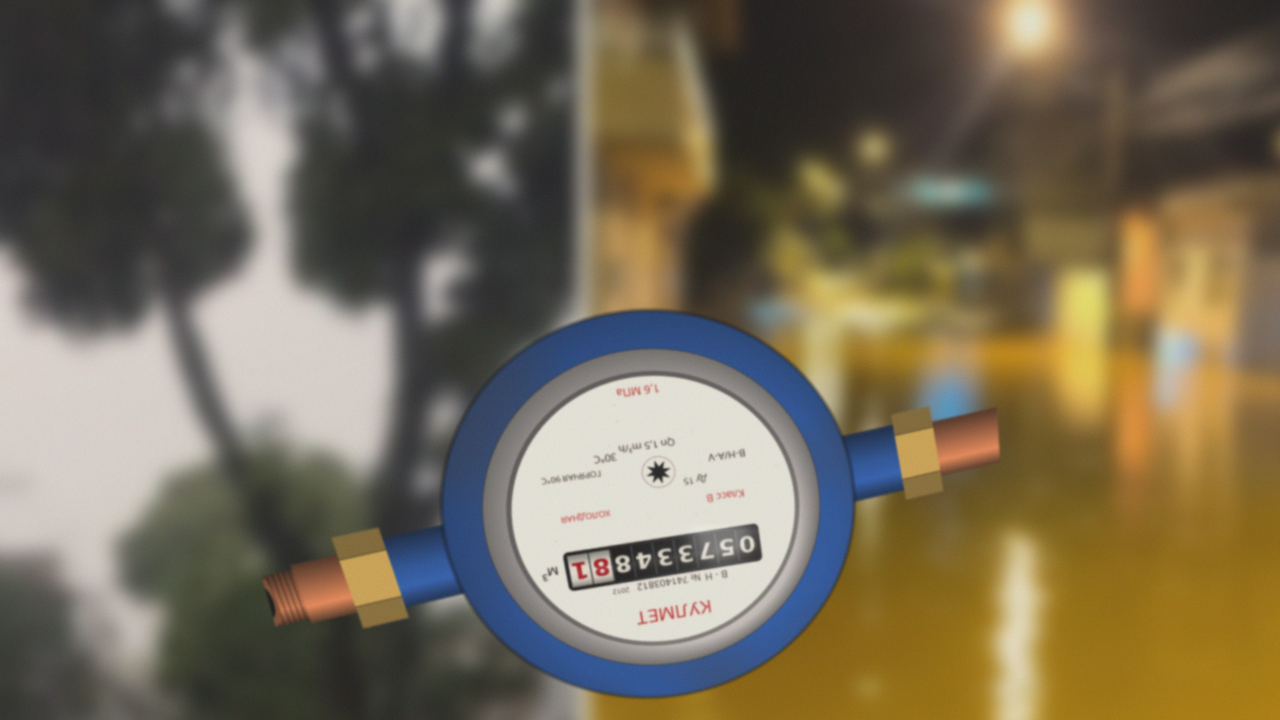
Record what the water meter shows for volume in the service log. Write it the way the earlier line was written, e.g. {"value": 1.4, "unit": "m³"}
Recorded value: {"value": 573348.81, "unit": "m³"}
